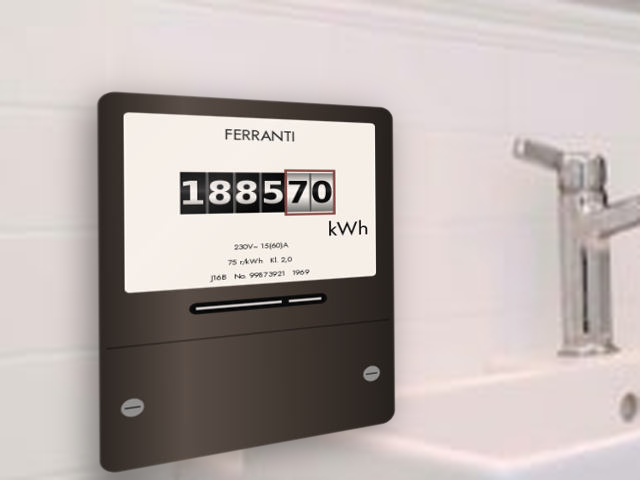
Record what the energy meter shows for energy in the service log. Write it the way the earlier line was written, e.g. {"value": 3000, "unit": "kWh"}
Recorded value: {"value": 1885.70, "unit": "kWh"}
